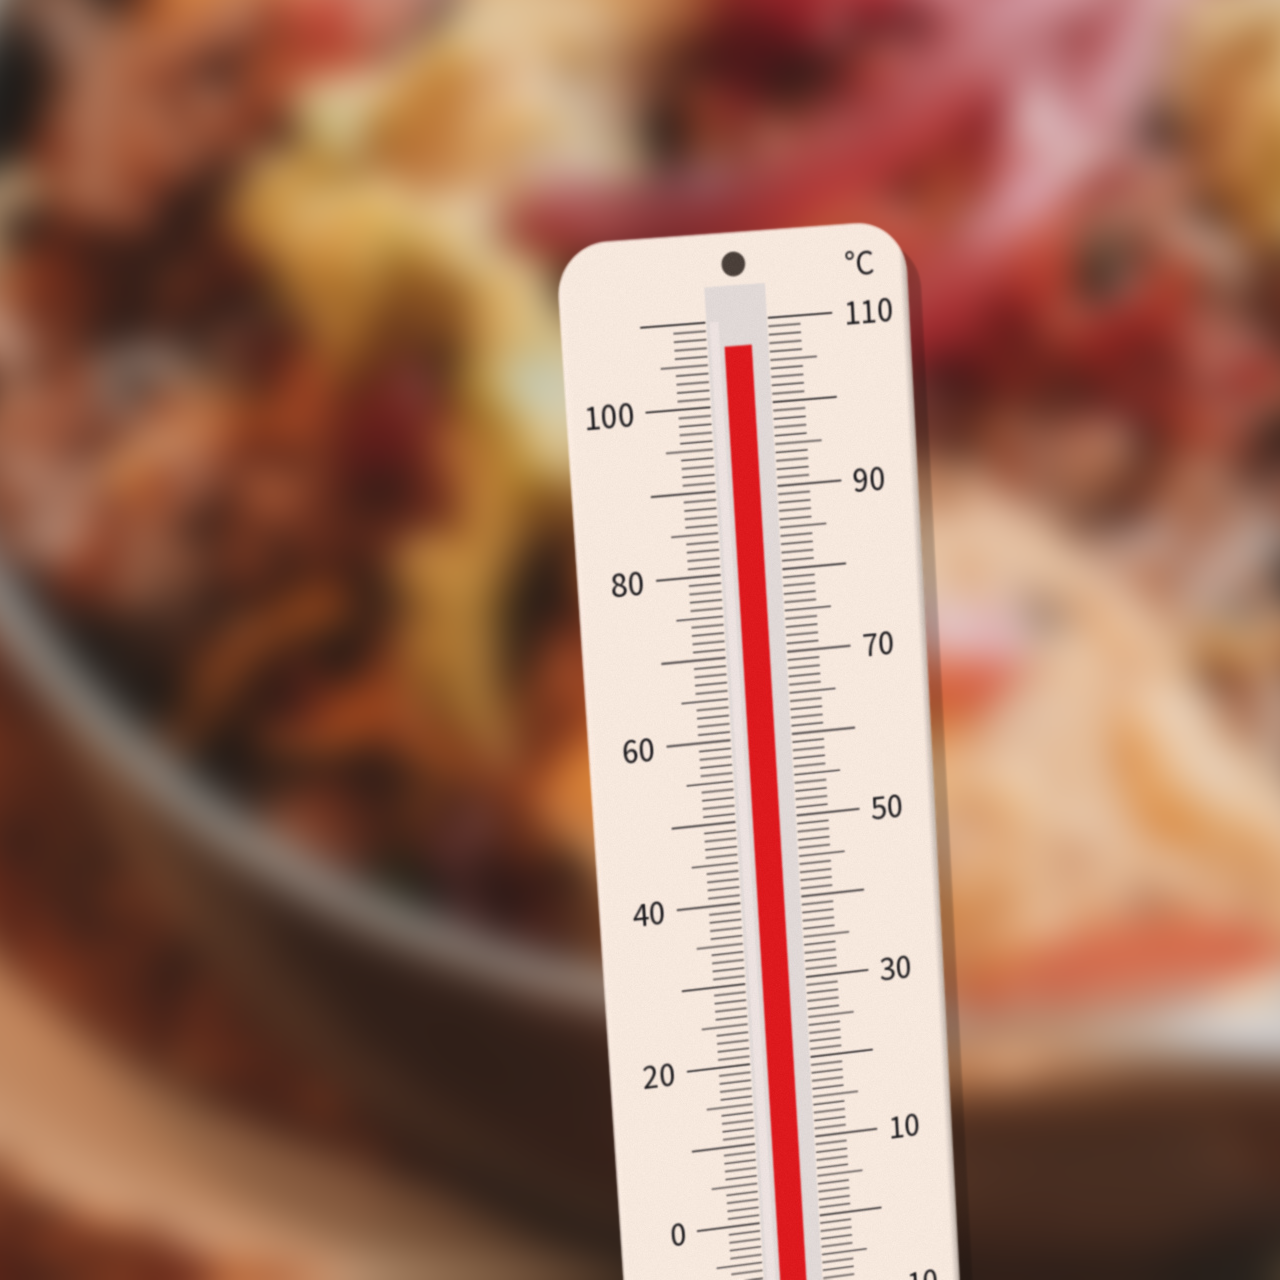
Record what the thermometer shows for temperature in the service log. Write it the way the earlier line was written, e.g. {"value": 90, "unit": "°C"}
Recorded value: {"value": 107, "unit": "°C"}
